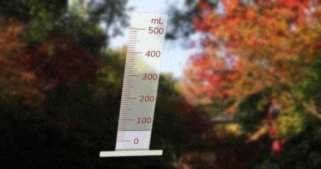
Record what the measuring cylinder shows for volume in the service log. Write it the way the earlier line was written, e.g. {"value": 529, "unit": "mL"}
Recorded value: {"value": 50, "unit": "mL"}
